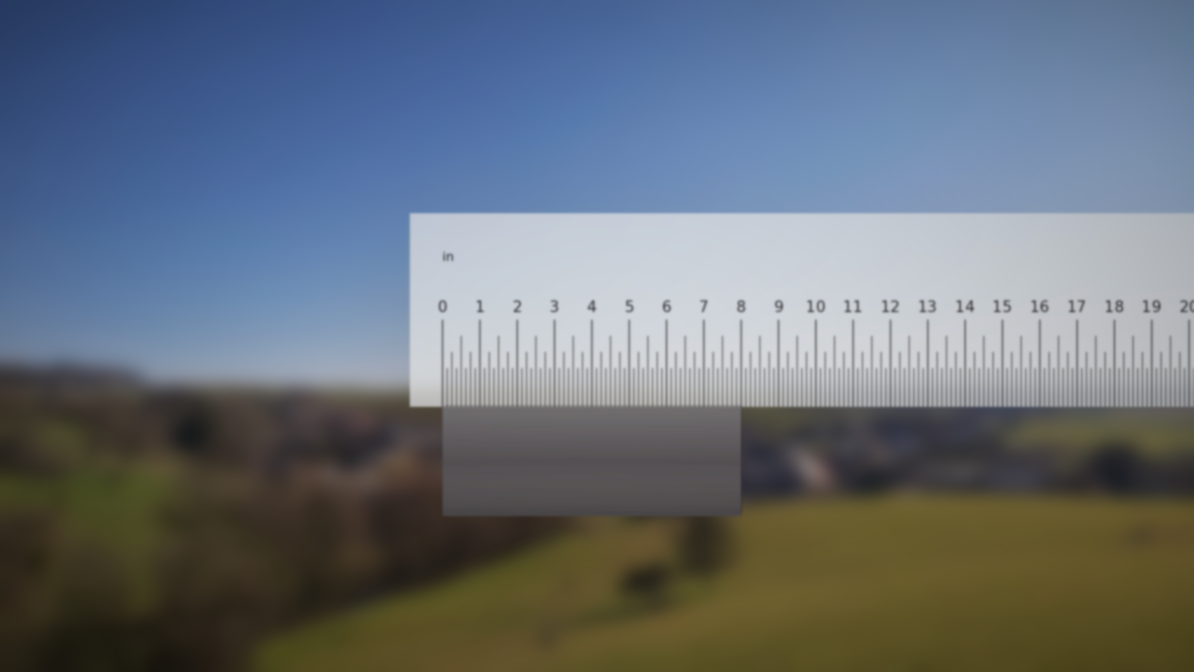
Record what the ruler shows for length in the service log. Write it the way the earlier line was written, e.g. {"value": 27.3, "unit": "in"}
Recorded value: {"value": 8, "unit": "in"}
